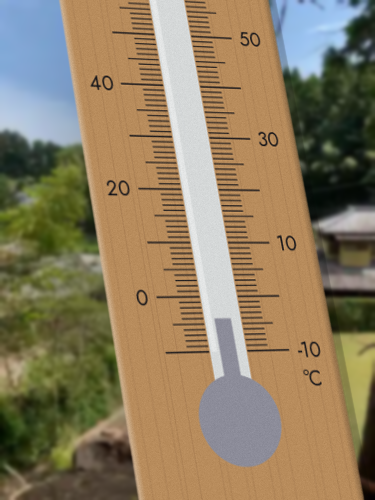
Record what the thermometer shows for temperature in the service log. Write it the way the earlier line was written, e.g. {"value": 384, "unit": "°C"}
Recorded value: {"value": -4, "unit": "°C"}
